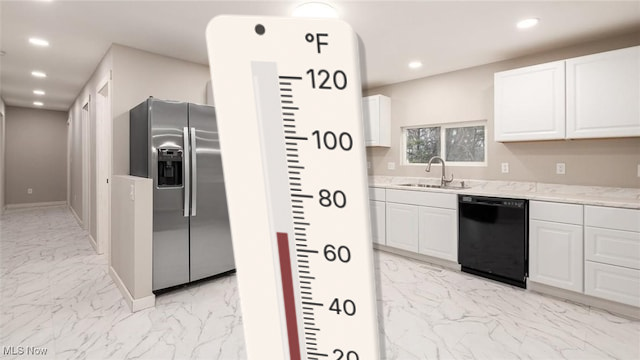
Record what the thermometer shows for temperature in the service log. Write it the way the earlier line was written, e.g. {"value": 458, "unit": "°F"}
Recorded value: {"value": 66, "unit": "°F"}
